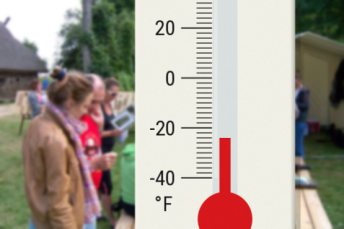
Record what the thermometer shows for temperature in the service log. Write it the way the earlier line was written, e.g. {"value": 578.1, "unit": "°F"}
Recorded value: {"value": -24, "unit": "°F"}
